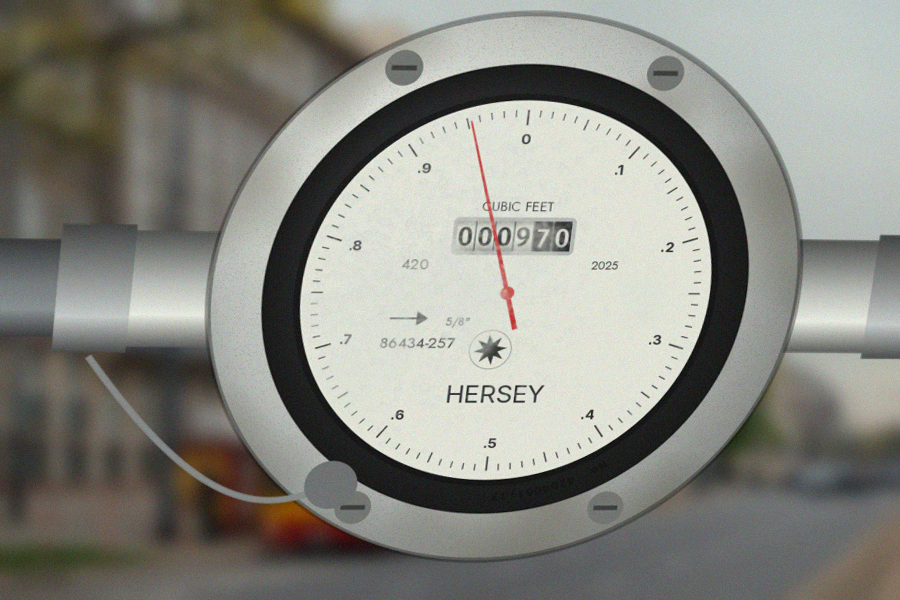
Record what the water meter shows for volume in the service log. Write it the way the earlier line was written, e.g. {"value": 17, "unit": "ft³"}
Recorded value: {"value": 969.95, "unit": "ft³"}
